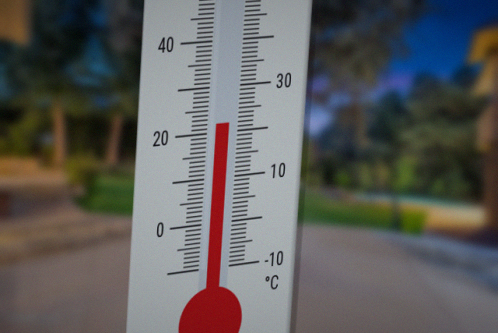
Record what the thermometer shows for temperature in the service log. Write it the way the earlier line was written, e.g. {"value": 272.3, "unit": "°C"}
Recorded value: {"value": 22, "unit": "°C"}
